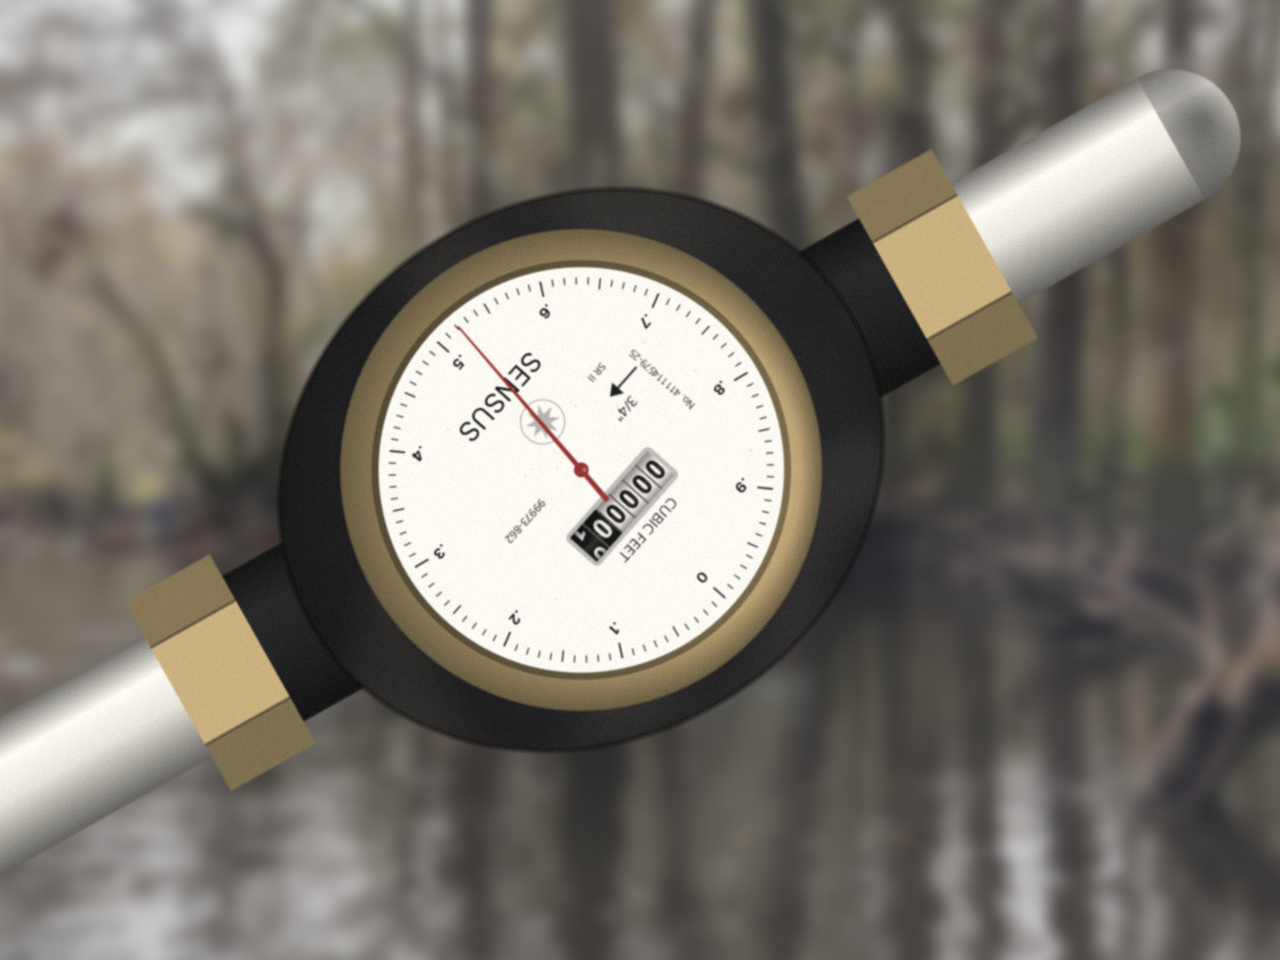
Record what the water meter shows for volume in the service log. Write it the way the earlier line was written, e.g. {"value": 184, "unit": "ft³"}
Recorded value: {"value": 0.52, "unit": "ft³"}
